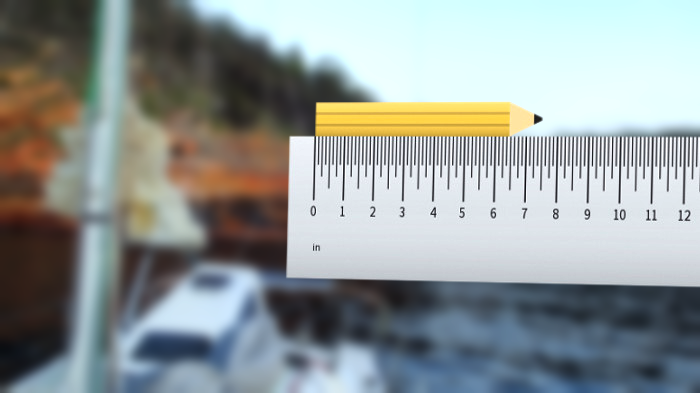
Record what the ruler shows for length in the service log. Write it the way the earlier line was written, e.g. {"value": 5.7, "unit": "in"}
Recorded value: {"value": 7.5, "unit": "in"}
